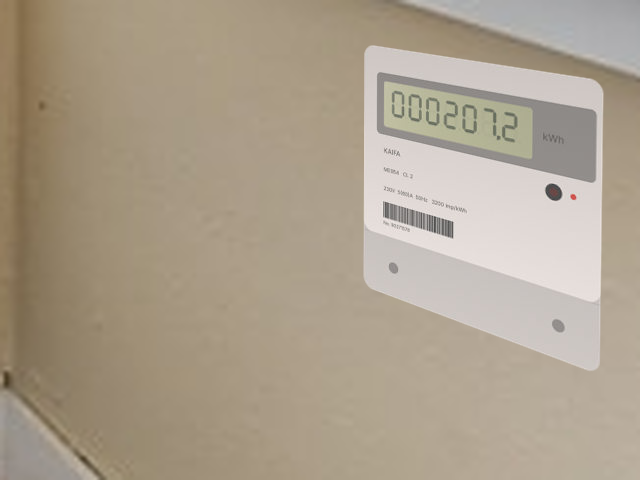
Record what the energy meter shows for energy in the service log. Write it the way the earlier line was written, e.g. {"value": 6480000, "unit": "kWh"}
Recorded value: {"value": 207.2, "unit": "kWh"}
